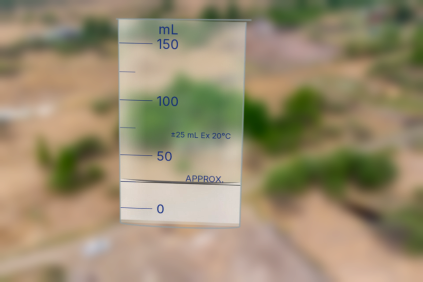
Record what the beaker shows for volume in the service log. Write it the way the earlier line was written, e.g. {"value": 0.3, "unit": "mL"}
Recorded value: {"value": 25, "unit": "mL"}
